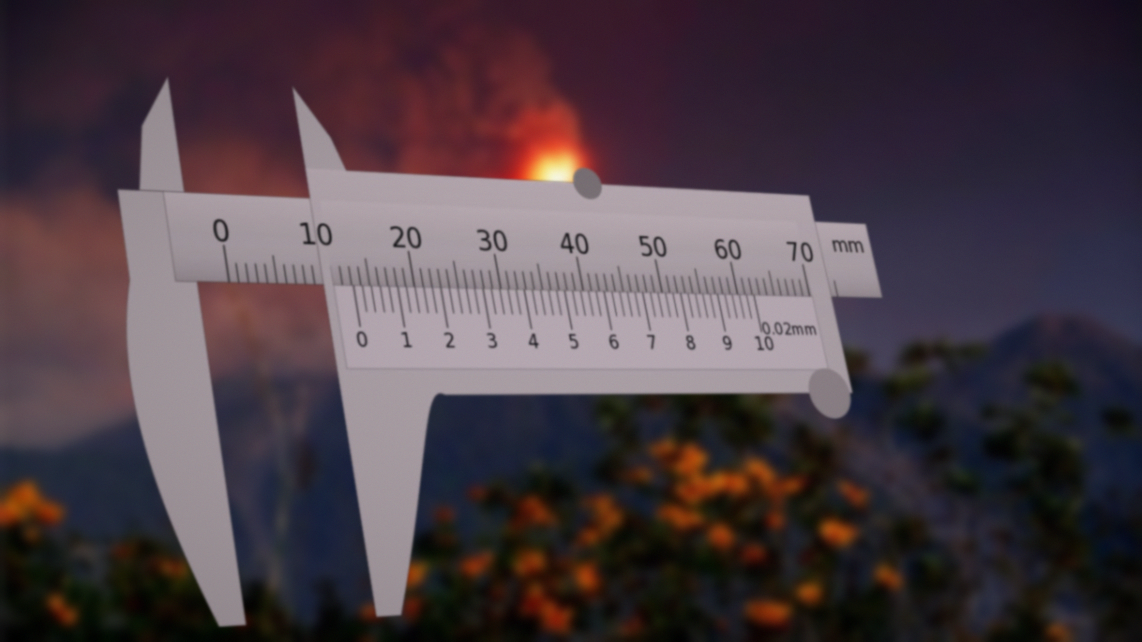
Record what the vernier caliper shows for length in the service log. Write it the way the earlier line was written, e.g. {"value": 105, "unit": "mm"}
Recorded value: {"value": 13.2, "unit": "mm"}
